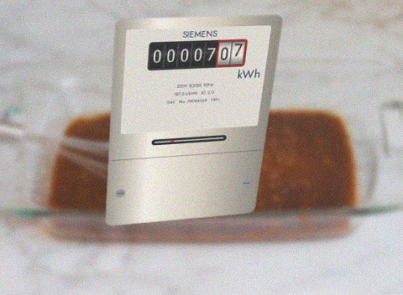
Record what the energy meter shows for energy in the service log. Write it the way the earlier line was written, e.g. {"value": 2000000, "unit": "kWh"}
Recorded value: {"value": 7.07, "unit": "kWh"}
